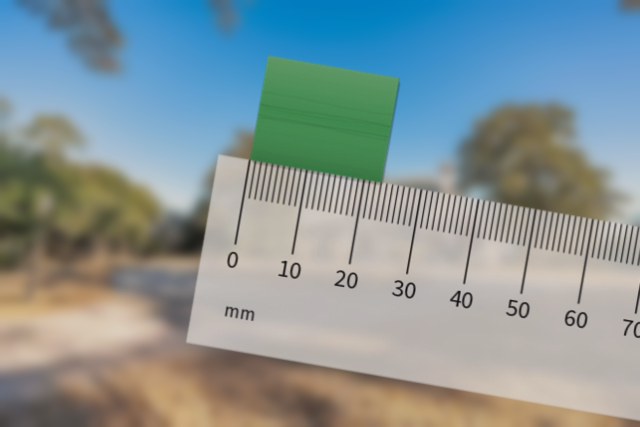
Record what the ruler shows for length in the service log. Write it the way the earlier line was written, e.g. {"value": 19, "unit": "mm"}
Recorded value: {"value": 23, "unit": "mm"}
